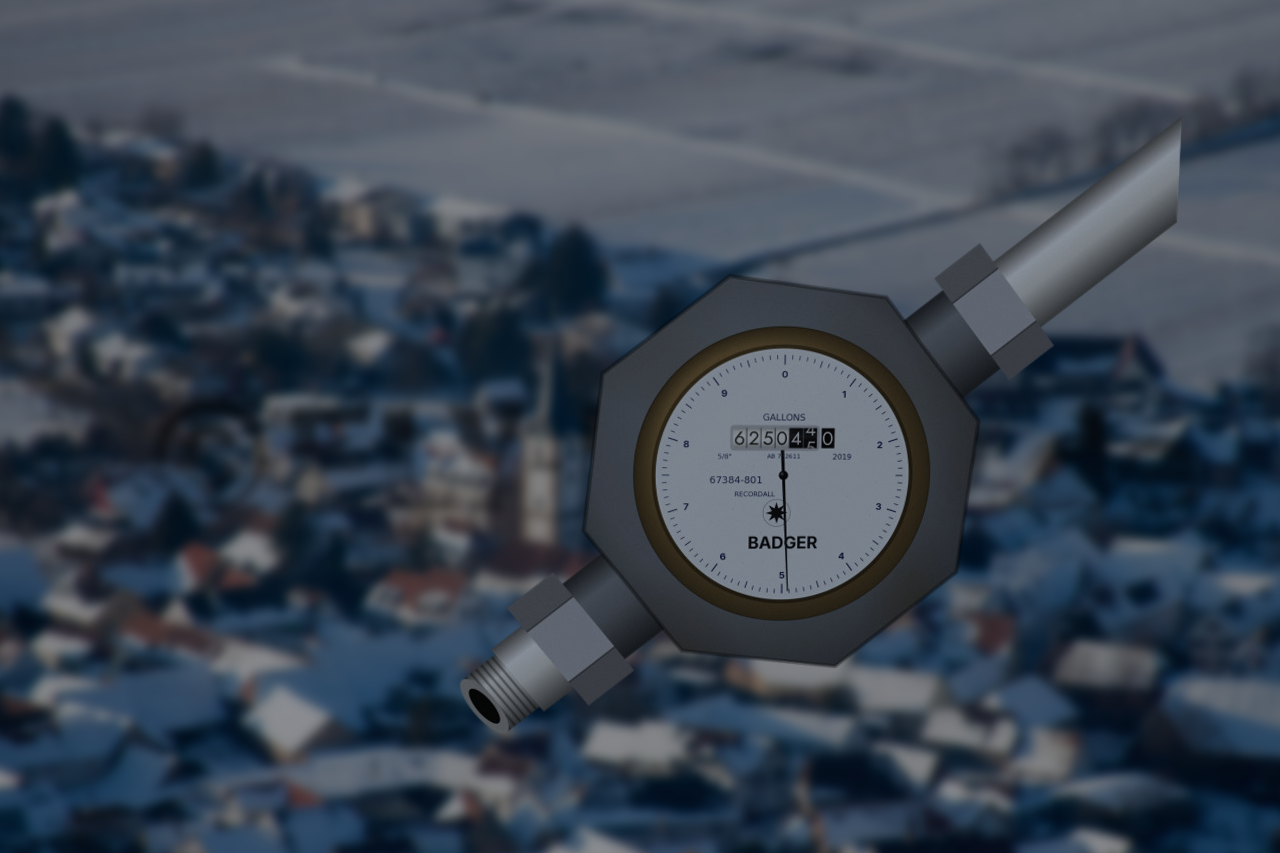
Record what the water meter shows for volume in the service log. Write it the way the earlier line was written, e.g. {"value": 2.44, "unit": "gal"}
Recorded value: {"value": 6250444.9, "unit": "gal"}
